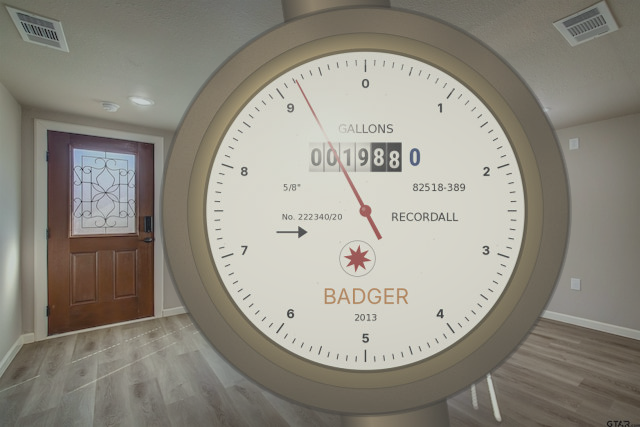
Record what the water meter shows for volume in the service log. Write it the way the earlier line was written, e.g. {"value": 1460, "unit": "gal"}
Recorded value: {"value": 19879.2, "unit": "gal"}
